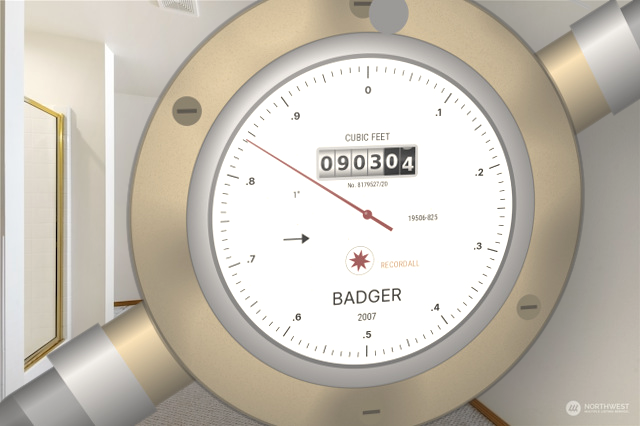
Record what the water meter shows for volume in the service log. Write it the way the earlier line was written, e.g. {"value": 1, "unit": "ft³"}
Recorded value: {"value": 90303.84, "unit": "ft³"}
